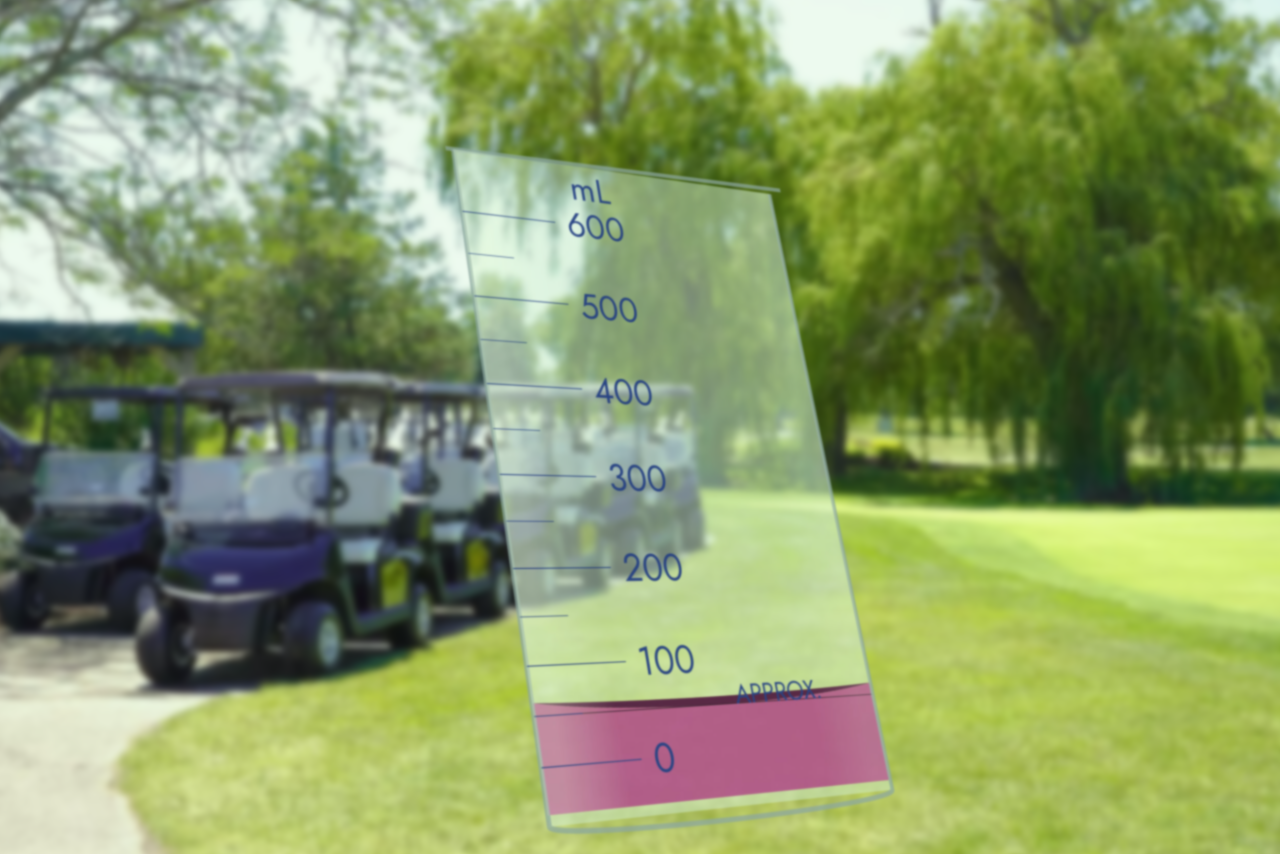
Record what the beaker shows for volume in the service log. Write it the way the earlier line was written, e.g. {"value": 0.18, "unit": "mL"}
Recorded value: {"value": 50, "unit": "mL"}
